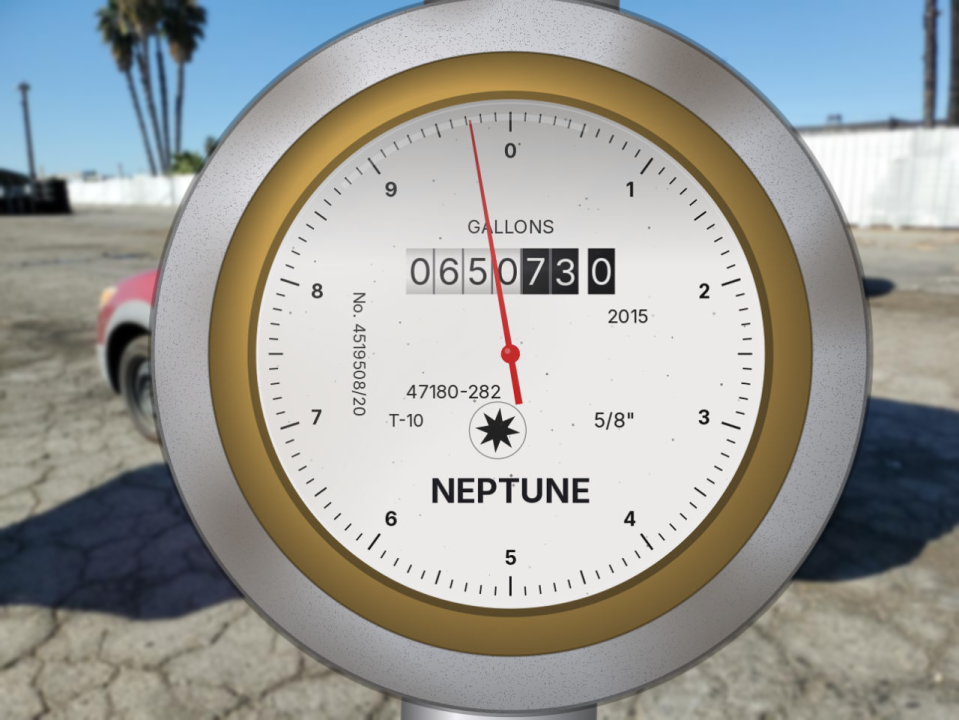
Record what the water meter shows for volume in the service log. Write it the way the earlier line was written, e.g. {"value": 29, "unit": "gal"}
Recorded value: {"value": 650729.7, "unit": "gal"}
